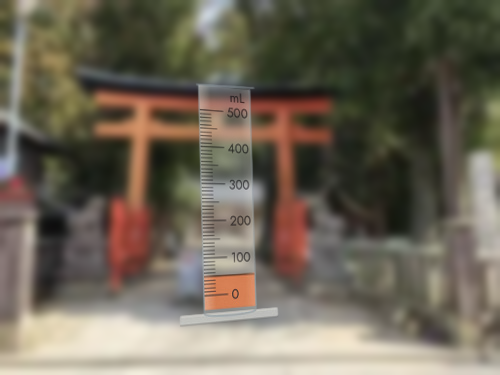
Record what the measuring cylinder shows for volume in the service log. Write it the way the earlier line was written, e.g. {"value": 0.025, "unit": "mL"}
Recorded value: {"value": 50, "unit": "mL"}
